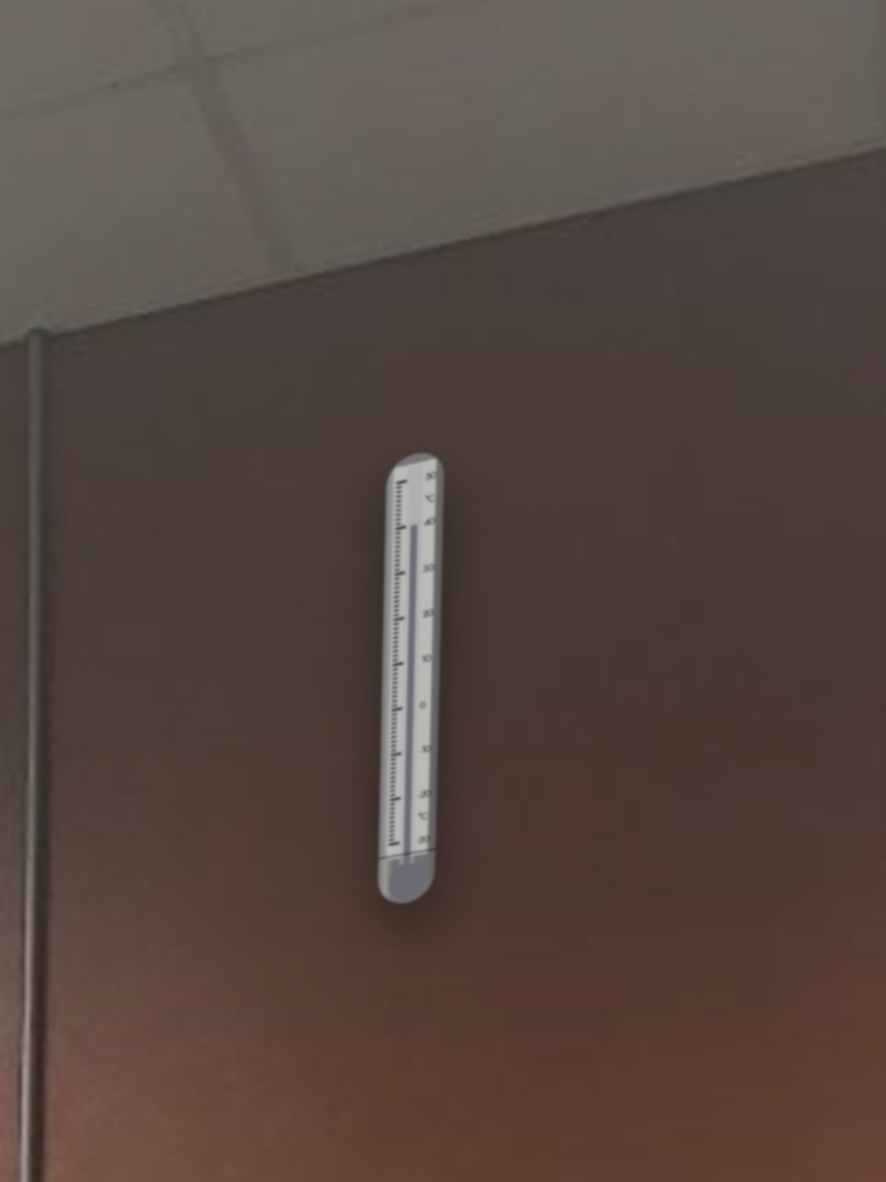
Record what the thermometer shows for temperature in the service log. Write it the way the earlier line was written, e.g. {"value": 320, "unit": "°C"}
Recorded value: {"value": 40, "unit": "°C"}
